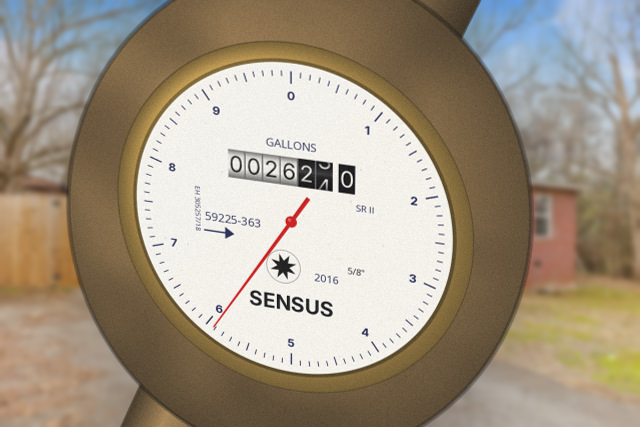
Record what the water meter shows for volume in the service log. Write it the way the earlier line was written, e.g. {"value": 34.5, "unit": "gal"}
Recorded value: {"value": 26235.9, "unit": "gal"}
